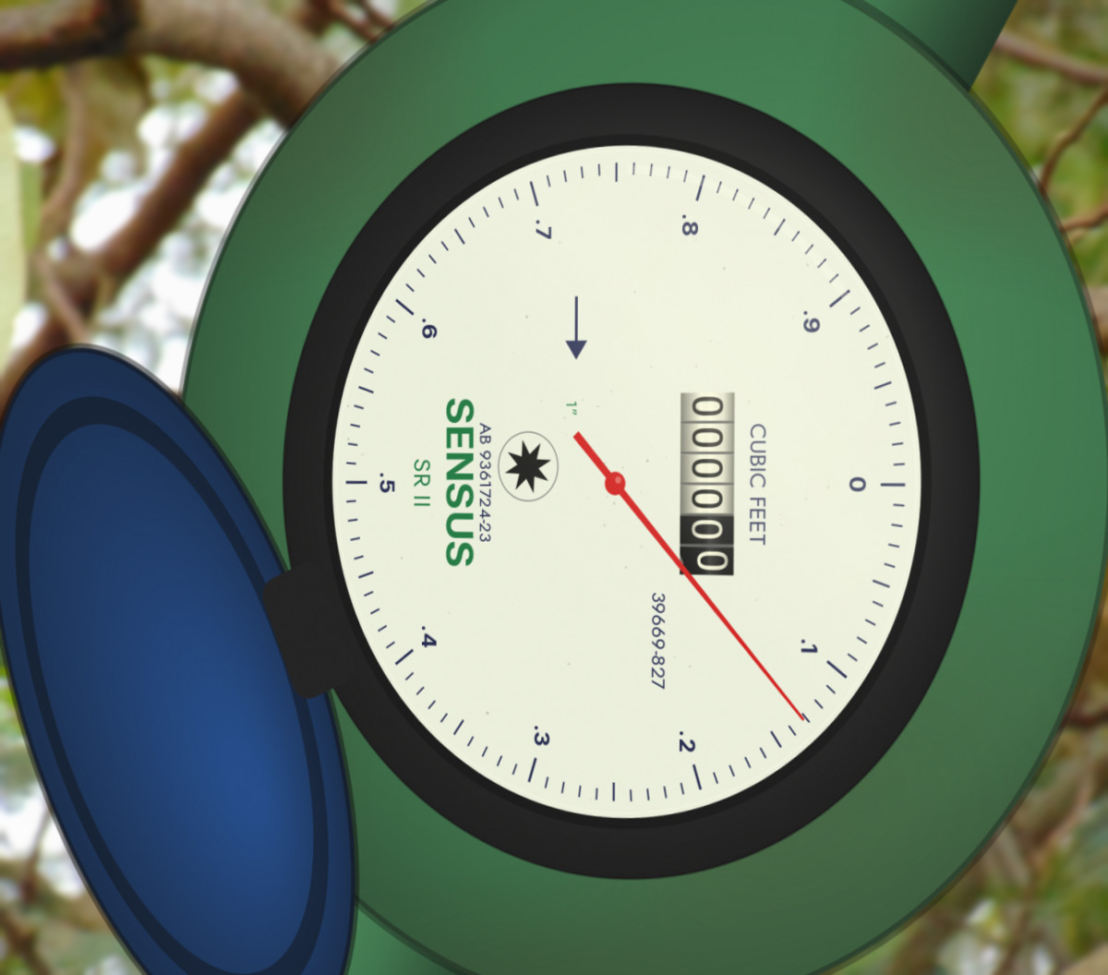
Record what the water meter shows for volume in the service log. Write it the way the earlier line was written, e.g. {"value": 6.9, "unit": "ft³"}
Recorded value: {"value": 0.13, "unit": "ft³"}
